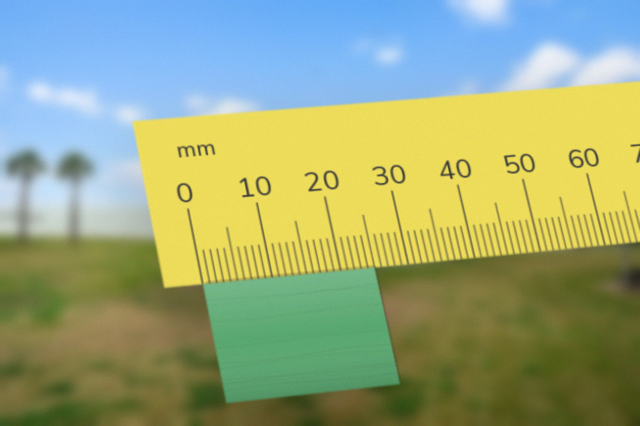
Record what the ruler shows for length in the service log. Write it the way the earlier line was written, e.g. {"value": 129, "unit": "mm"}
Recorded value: {"value": 25, "unit": "mm"}
